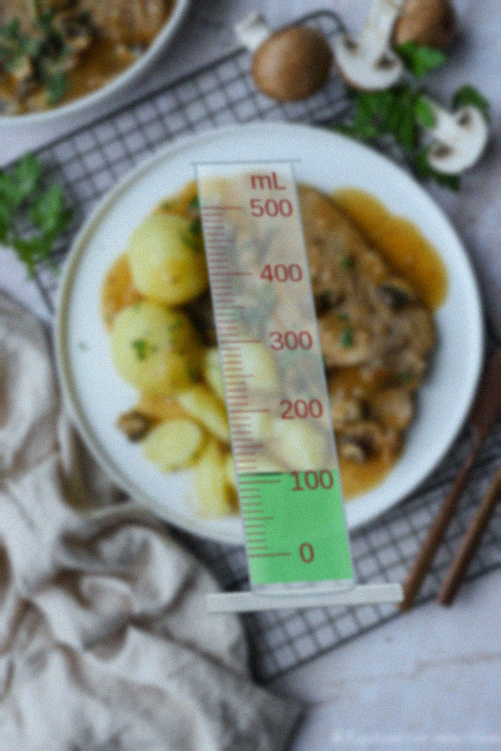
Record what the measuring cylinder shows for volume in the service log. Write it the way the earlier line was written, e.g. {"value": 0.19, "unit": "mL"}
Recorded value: {"value": 110, "unit": "mL"}
